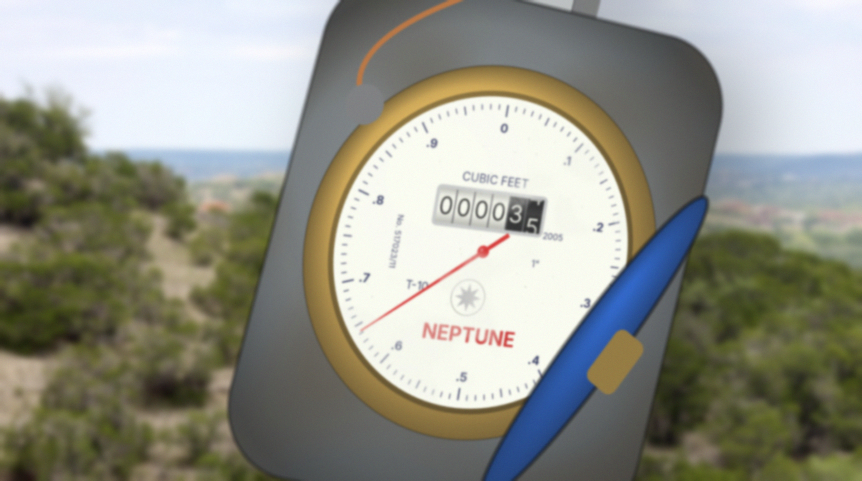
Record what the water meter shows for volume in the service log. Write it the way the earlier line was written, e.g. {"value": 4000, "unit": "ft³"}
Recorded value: {"value": 34.64, "unit": "ft³"}
